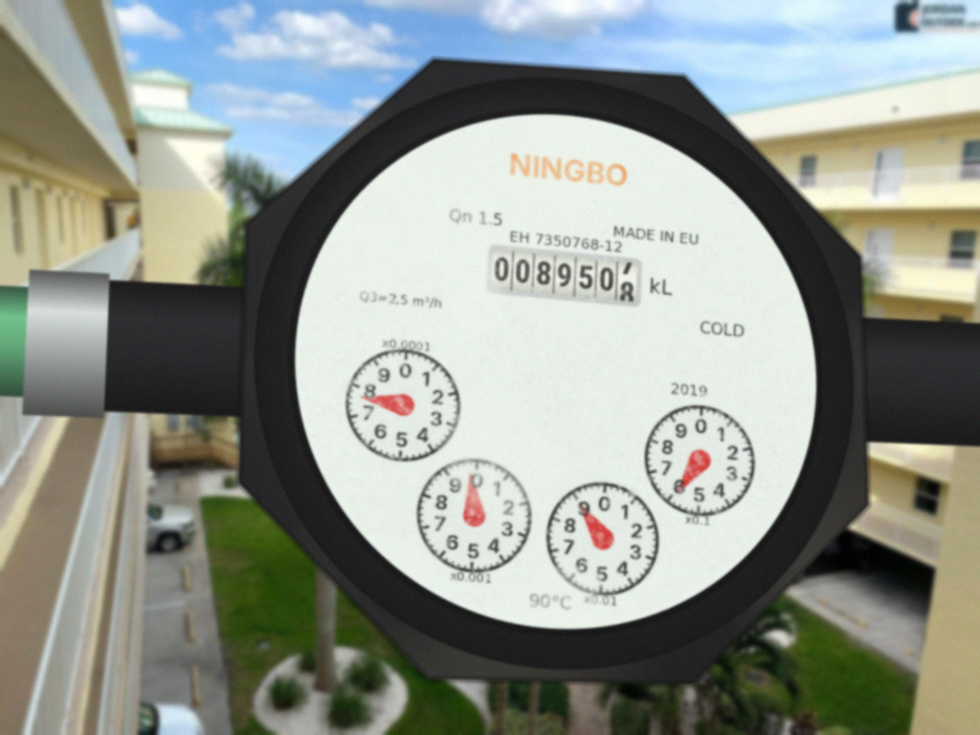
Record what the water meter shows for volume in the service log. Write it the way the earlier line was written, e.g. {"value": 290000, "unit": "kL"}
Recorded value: {"value": 89507.5897, "unit": "kL"}
